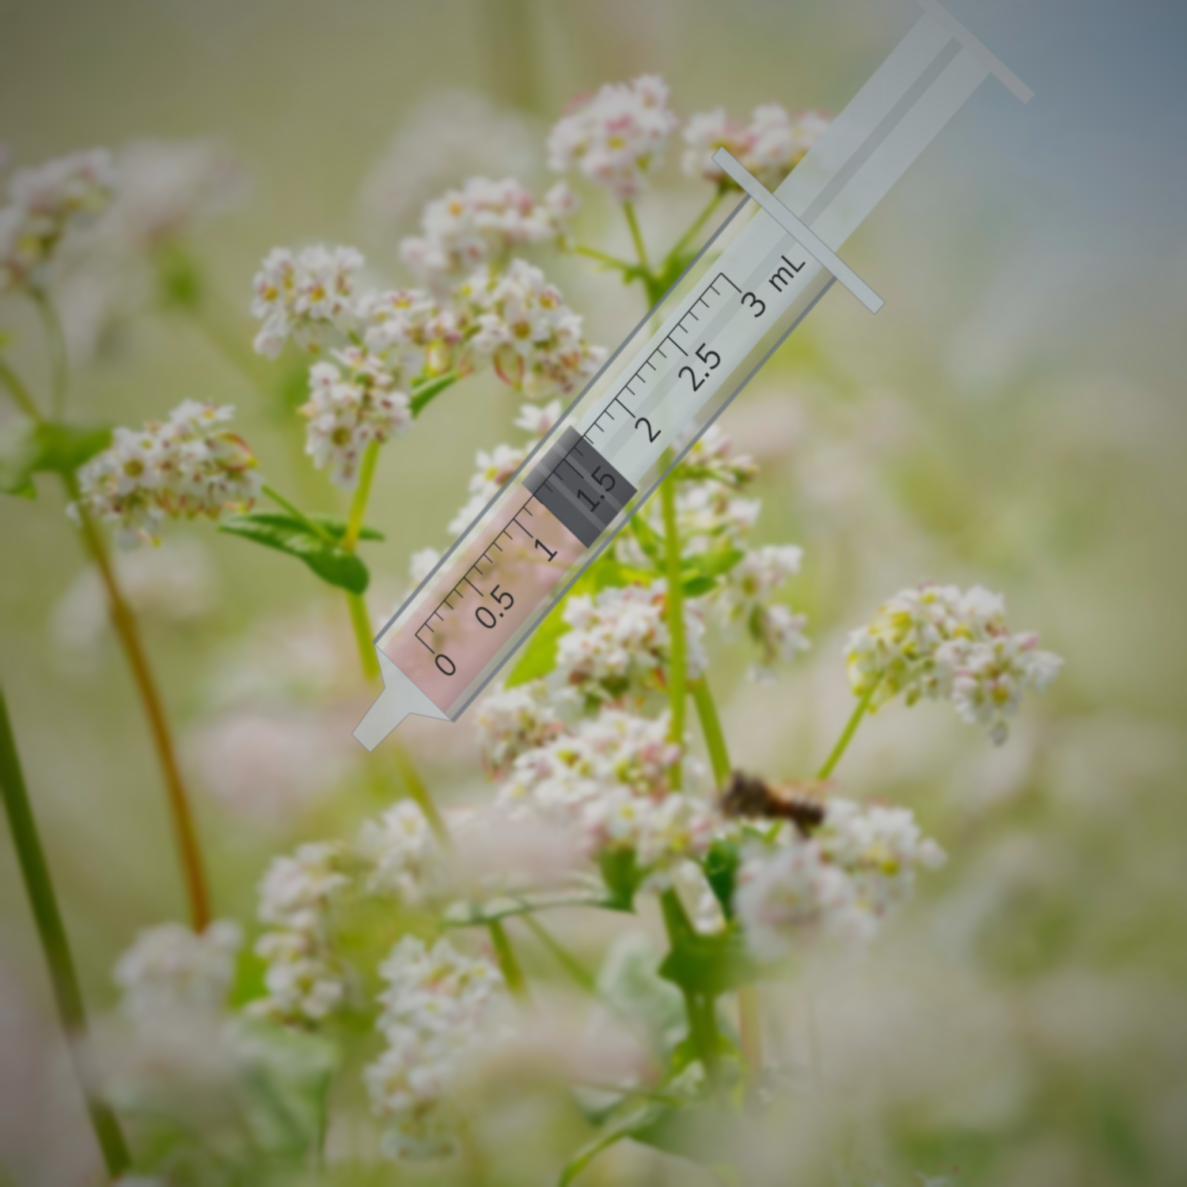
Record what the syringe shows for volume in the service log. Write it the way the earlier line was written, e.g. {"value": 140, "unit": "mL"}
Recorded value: {"value": 1.2, "unit": "mL"}
